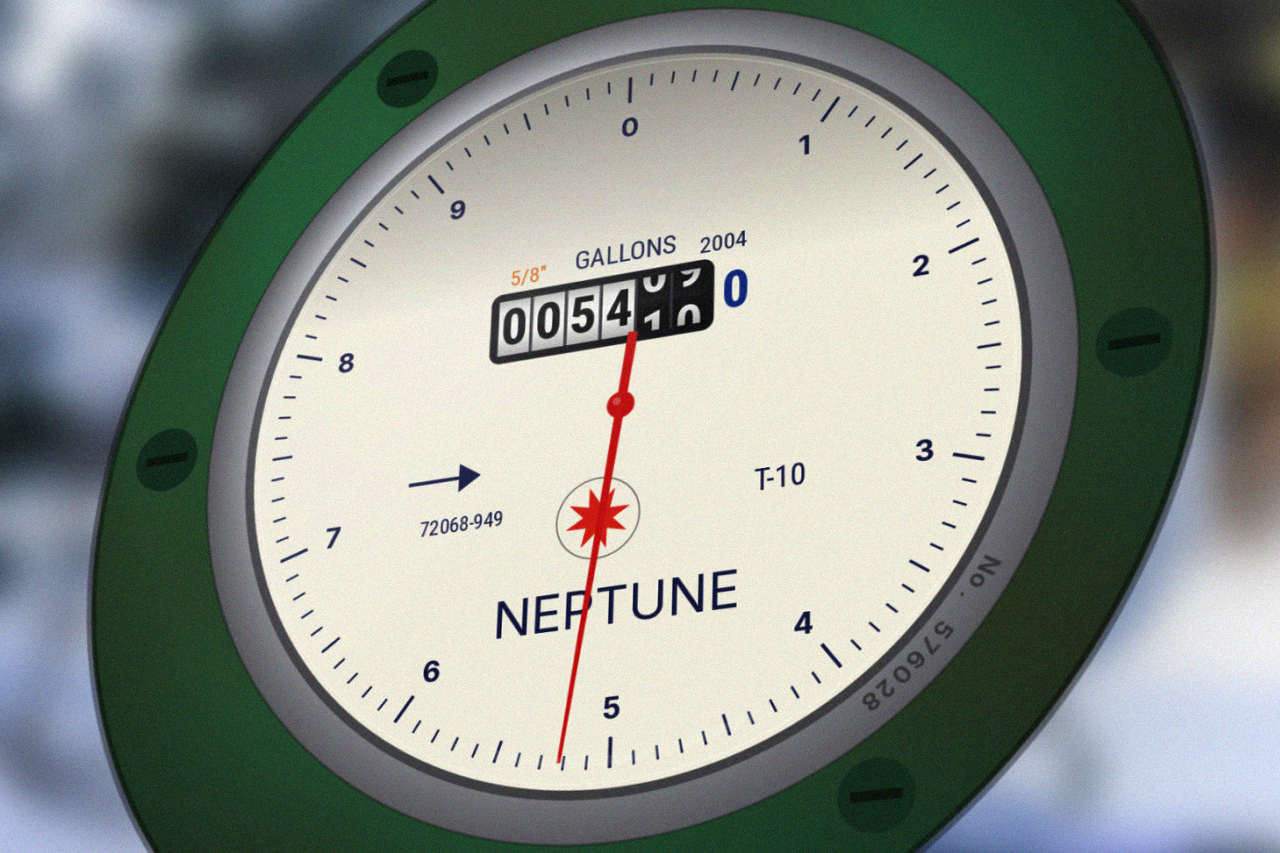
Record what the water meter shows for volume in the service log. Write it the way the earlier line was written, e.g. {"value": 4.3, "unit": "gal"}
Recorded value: {"value": 54095.2, "unit": "gal"}
